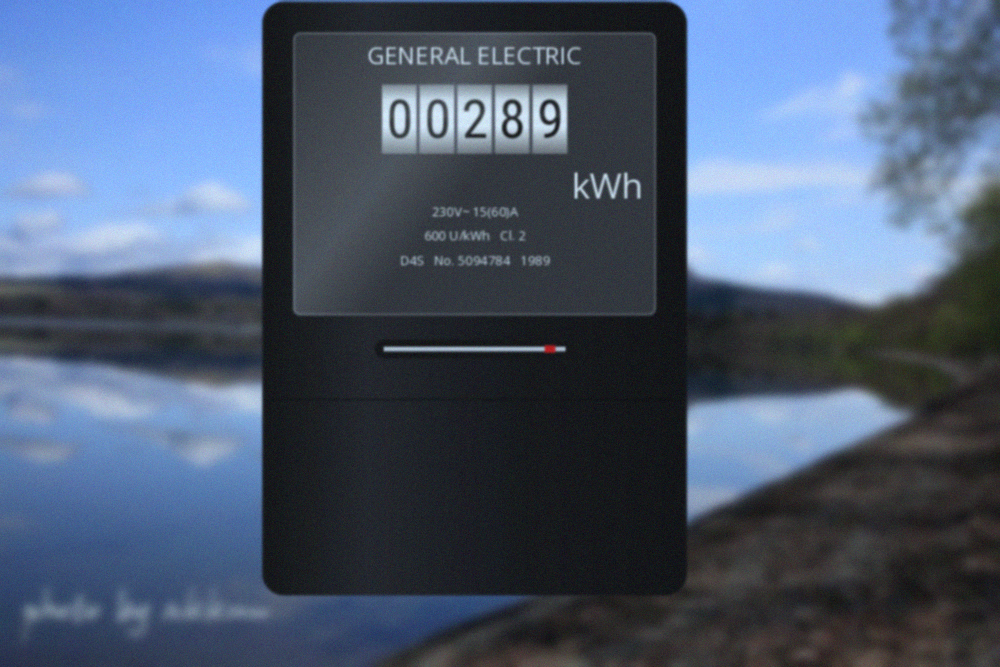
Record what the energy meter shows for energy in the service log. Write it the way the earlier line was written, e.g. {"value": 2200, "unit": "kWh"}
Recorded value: {"value": 289, "unit": "kWh"}
